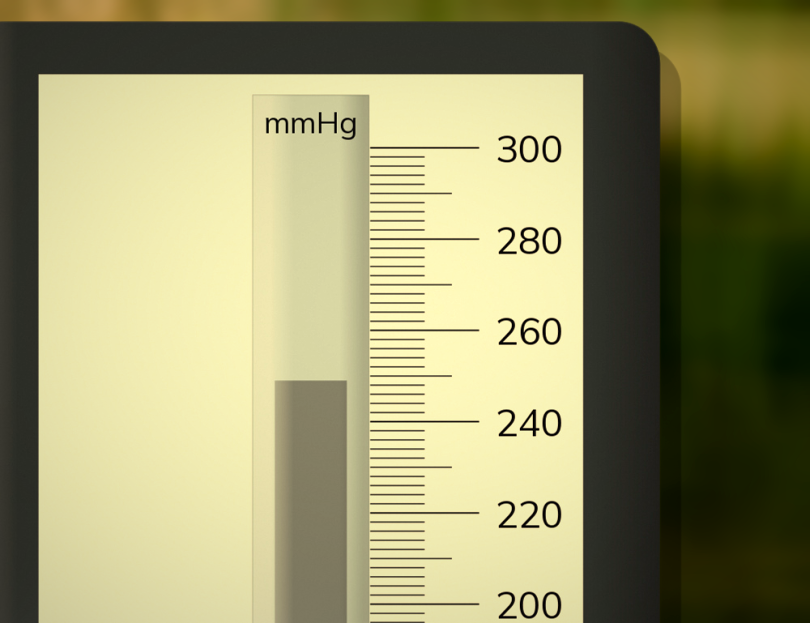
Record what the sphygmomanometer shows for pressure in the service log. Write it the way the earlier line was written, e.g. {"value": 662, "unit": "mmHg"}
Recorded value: {"value": 249, "unit": "mmHg"}
